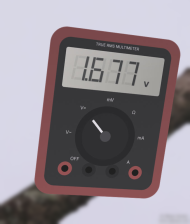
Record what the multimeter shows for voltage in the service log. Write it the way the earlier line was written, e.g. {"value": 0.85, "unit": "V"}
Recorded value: {"value": 1.677, "unit": "V"}
